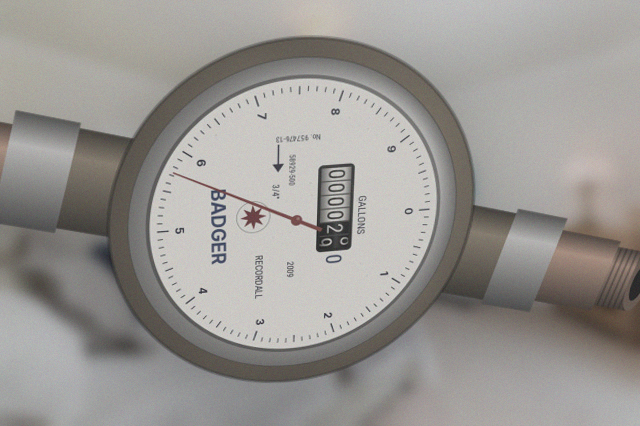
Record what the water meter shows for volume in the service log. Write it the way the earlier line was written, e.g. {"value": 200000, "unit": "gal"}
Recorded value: {"value": 285.7, "unit": "gal"}
